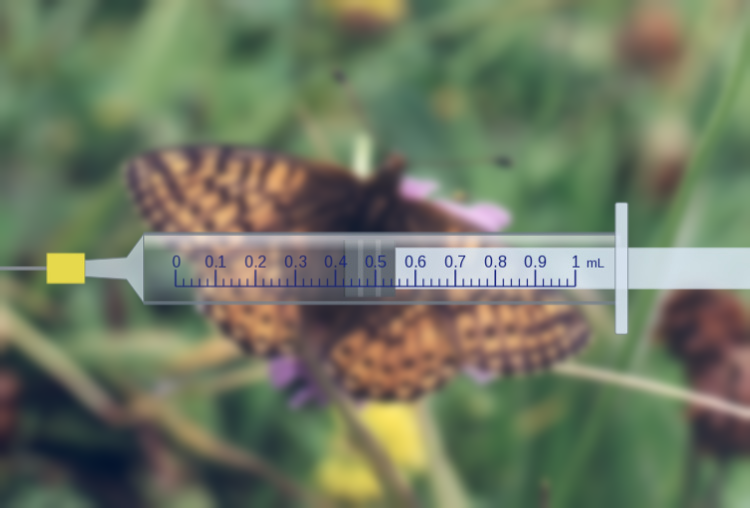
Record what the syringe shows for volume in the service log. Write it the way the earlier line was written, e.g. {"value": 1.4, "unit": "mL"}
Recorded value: {"value": 0.42, "unit": "mL"}
